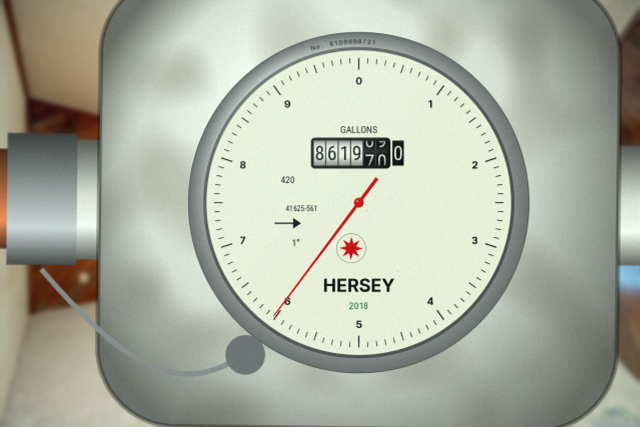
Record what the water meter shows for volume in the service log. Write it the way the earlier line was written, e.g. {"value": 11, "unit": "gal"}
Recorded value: {"value": 8619696.0, "unit": "gal"}
